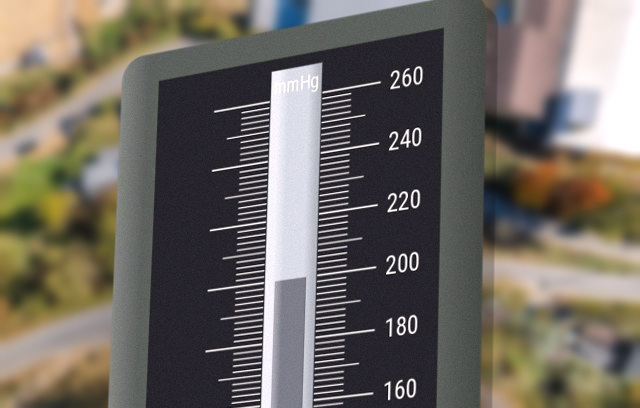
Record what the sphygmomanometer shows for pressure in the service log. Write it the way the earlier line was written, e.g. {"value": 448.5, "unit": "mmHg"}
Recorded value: {"value": 200, "unit": "mmHg"}
